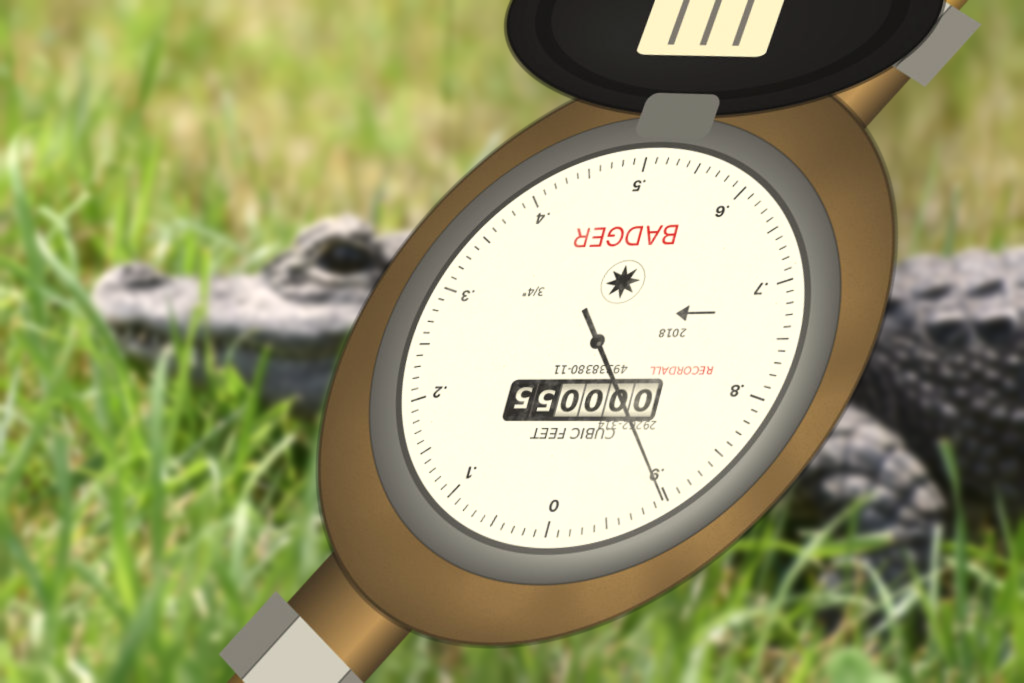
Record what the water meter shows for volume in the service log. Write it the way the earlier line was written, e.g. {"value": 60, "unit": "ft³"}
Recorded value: {"value": 54.90, "unit": "ft³"}
